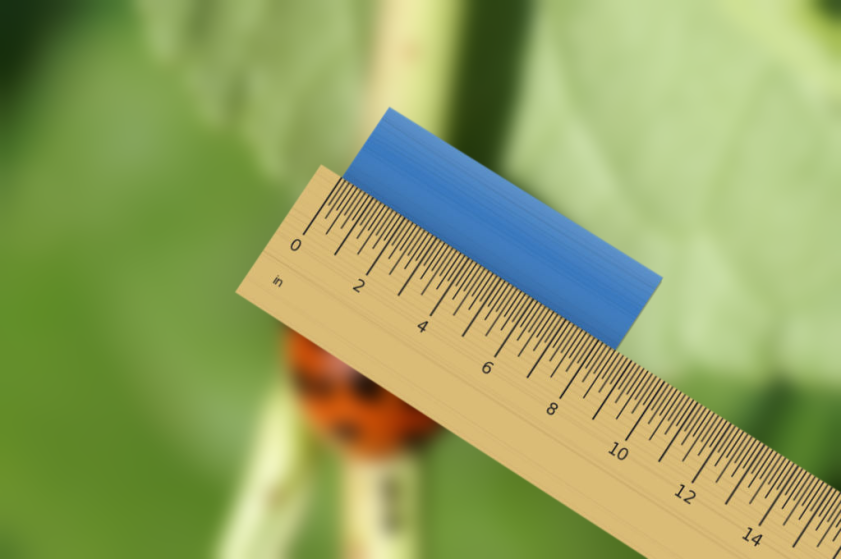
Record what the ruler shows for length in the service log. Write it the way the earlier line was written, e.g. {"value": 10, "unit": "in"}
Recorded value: {"value": 8.5, "unit": "in"}
